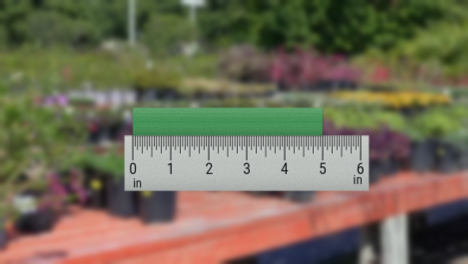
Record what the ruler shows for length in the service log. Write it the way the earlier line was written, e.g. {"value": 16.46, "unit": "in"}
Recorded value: {"value": 5, "unit": "in"}
